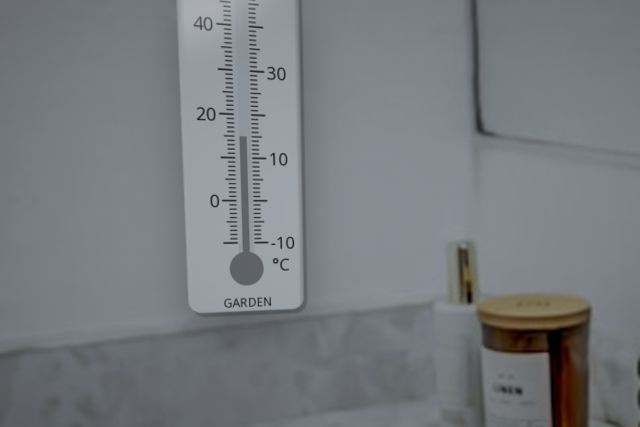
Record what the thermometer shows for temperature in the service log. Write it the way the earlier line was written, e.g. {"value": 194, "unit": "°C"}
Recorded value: {"value": 15, "unit": "°C"}
